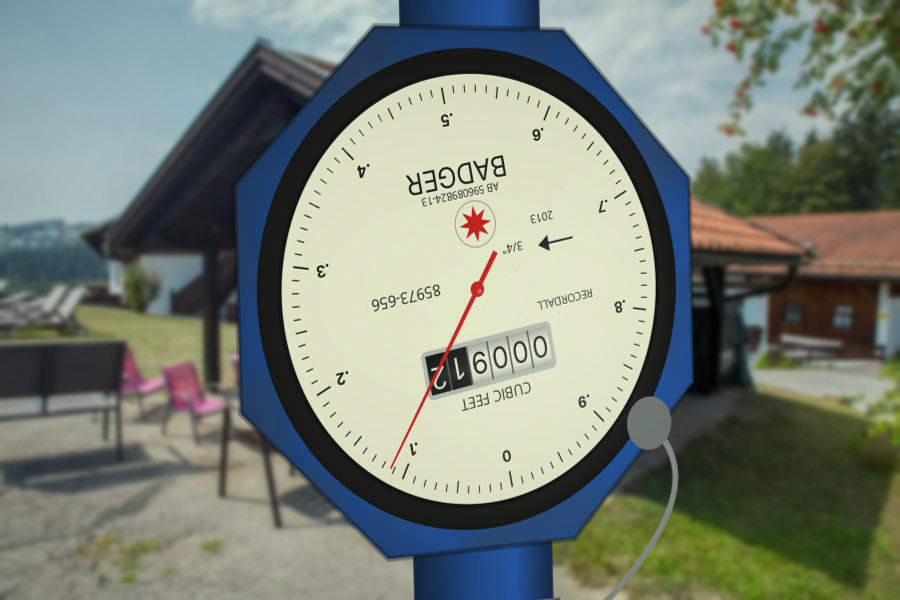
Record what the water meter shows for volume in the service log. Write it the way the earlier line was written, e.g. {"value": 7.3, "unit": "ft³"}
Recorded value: {"value": 912.11, "unit": "ft³"}
